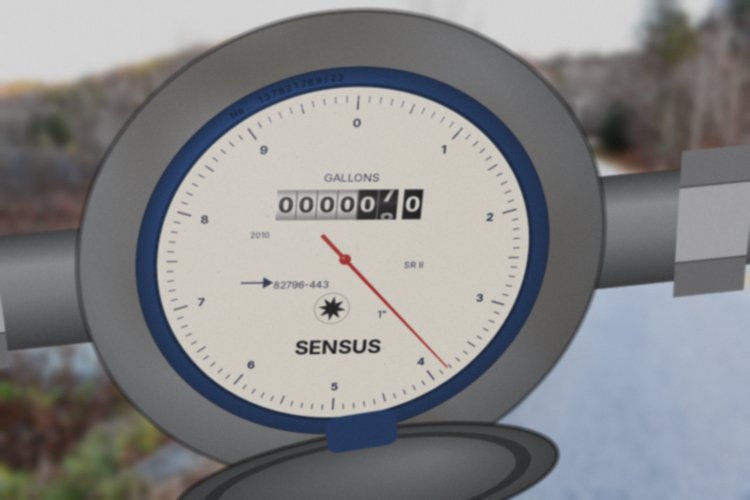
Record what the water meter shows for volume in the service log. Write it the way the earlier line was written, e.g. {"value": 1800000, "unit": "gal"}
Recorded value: {"value": 73.8, "unit": "gal"}
